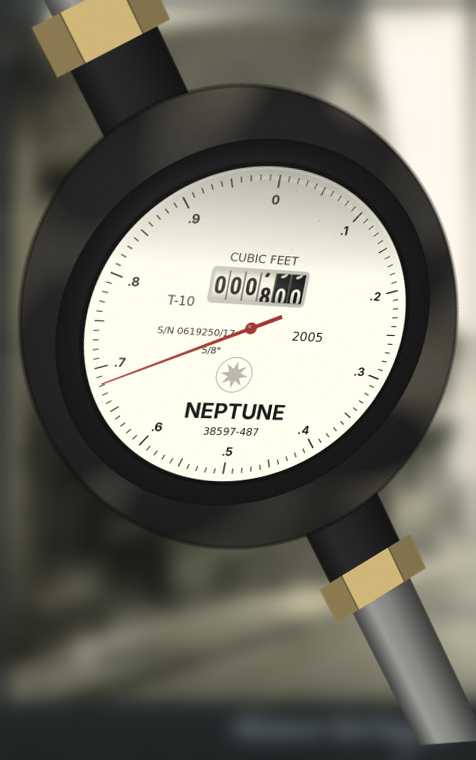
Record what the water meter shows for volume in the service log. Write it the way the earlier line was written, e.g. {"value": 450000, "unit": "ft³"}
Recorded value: {"value": 799.68, "unit": "ft³"}
